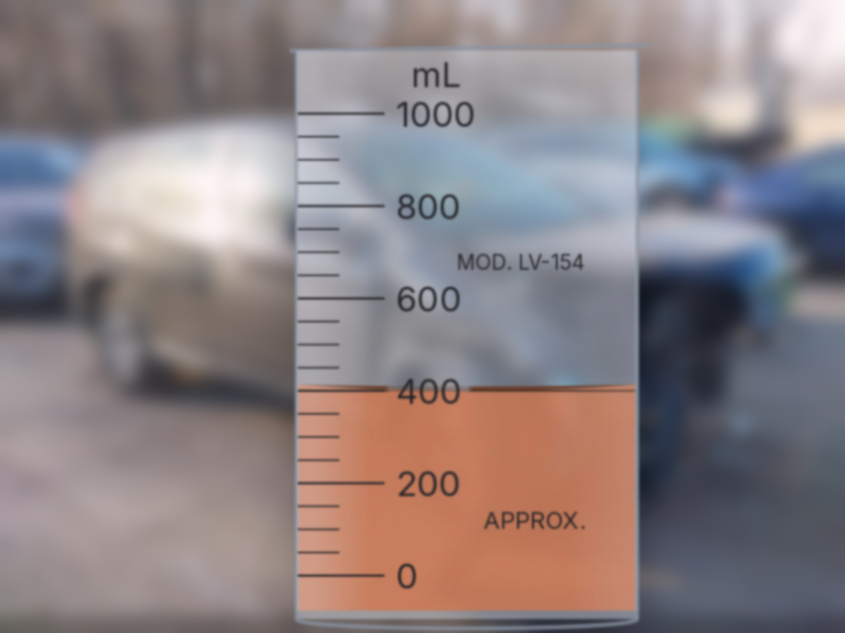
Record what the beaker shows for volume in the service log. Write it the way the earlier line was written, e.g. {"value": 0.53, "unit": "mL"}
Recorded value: {"value": 400, "unit": "mL"}
